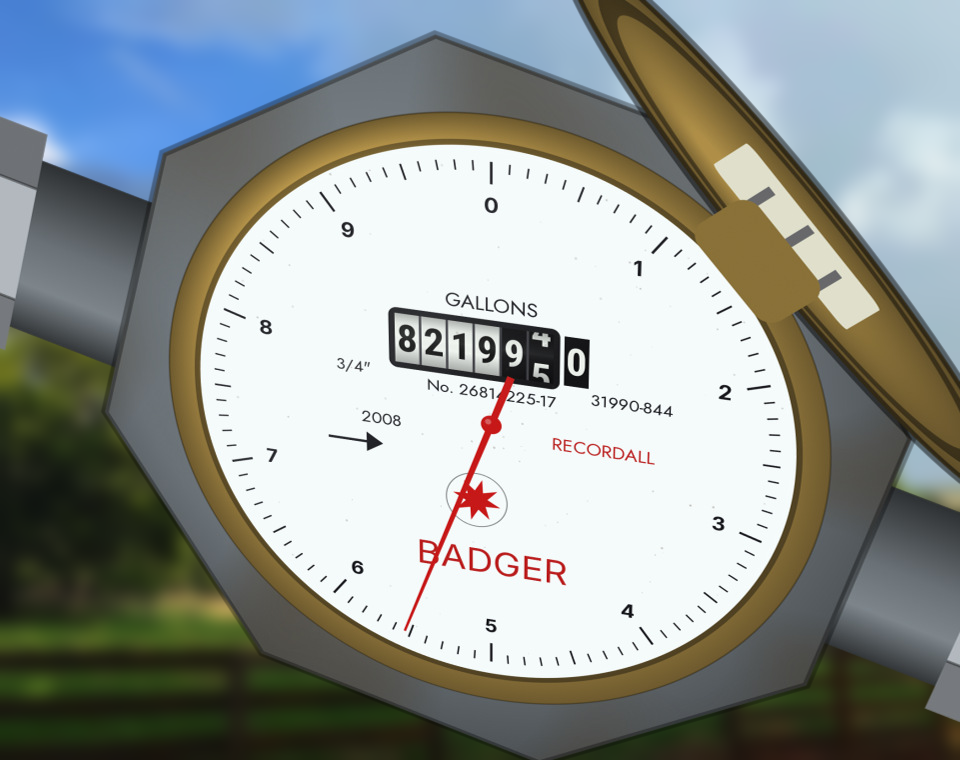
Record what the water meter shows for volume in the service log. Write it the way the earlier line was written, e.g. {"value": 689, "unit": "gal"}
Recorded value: {"value": 8219945.5, "unit": "gal"}
